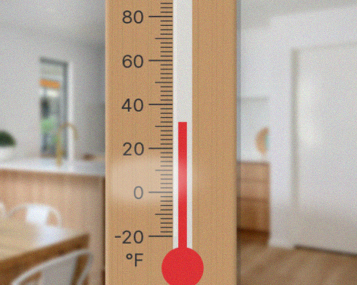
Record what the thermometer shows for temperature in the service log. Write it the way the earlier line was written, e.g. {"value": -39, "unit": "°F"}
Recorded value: {"value": 32, "unit": "°F"}
